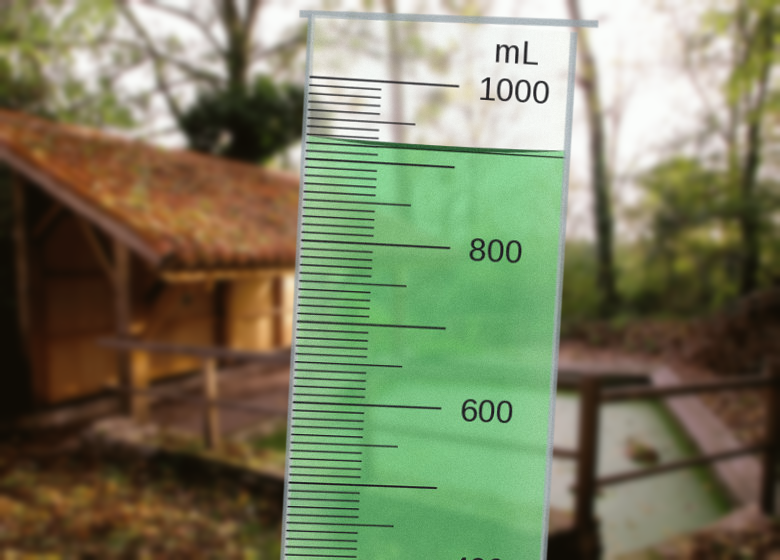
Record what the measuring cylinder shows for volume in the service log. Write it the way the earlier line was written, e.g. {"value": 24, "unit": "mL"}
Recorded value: {"value": 920, "unit": "mL"}
